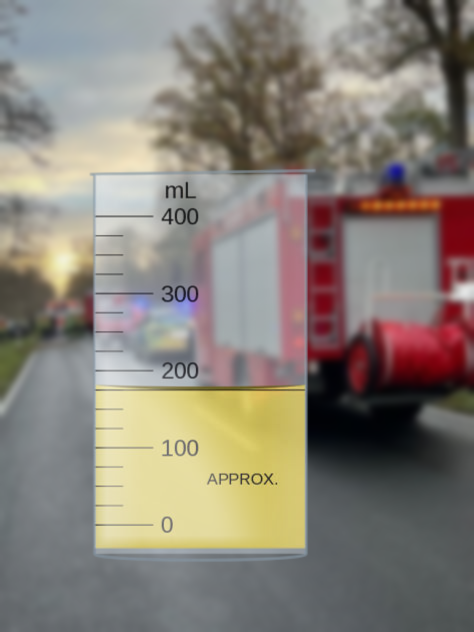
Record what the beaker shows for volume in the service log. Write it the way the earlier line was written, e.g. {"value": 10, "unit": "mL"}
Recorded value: {"value": 175, "unit": "mL"}
